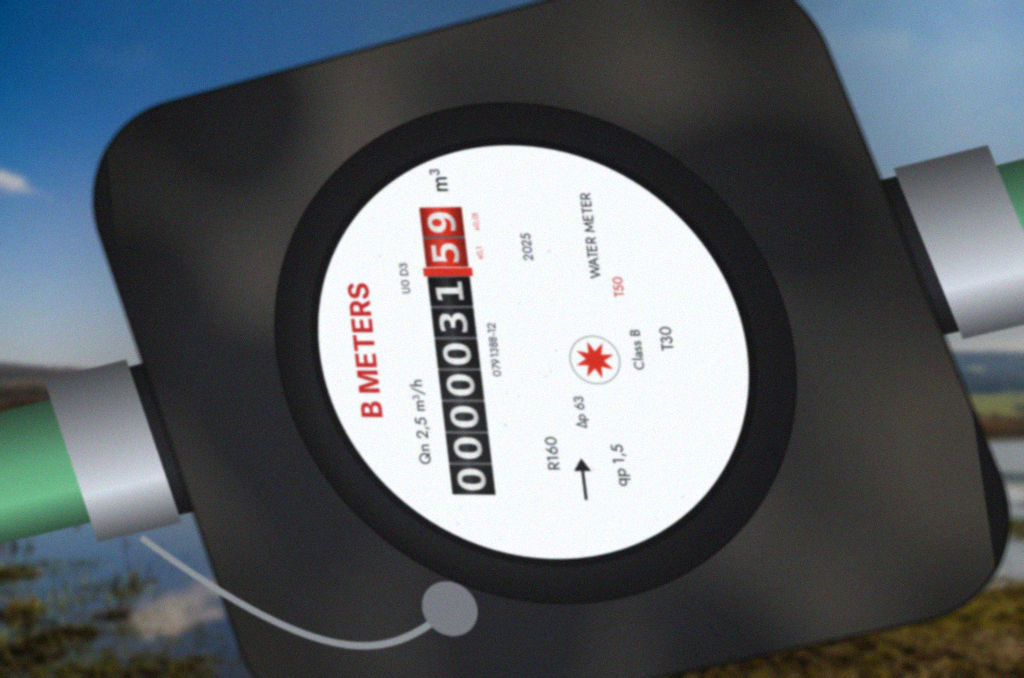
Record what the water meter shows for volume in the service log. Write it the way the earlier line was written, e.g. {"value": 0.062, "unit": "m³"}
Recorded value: {"value": 31.59, "unit": "m³"}
